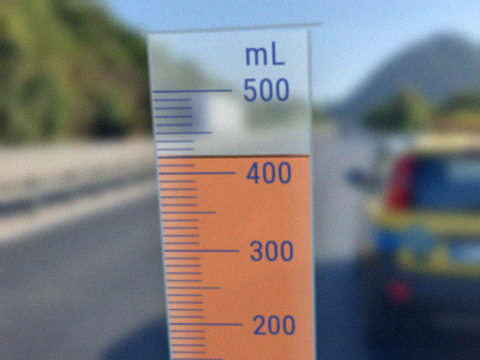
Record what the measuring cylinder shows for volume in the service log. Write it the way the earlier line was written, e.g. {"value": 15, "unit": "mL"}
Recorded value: {"value": 420, "unit": "mL"}
